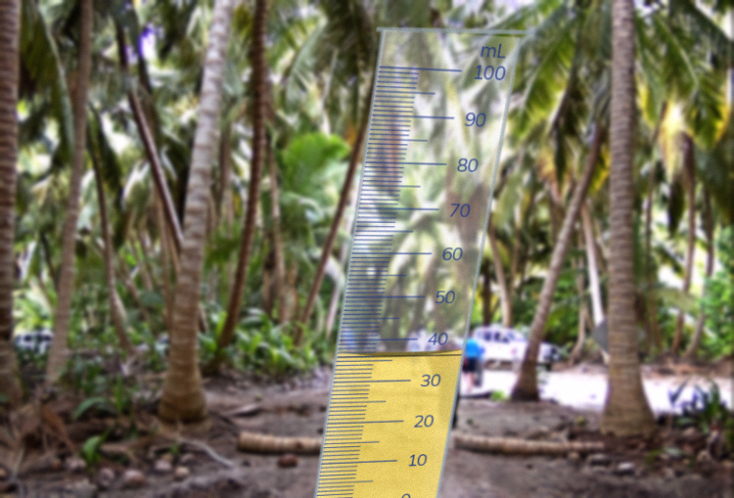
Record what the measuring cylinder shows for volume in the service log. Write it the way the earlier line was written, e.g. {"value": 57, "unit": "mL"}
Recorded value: {"value": 36, "unit": "mL"}
